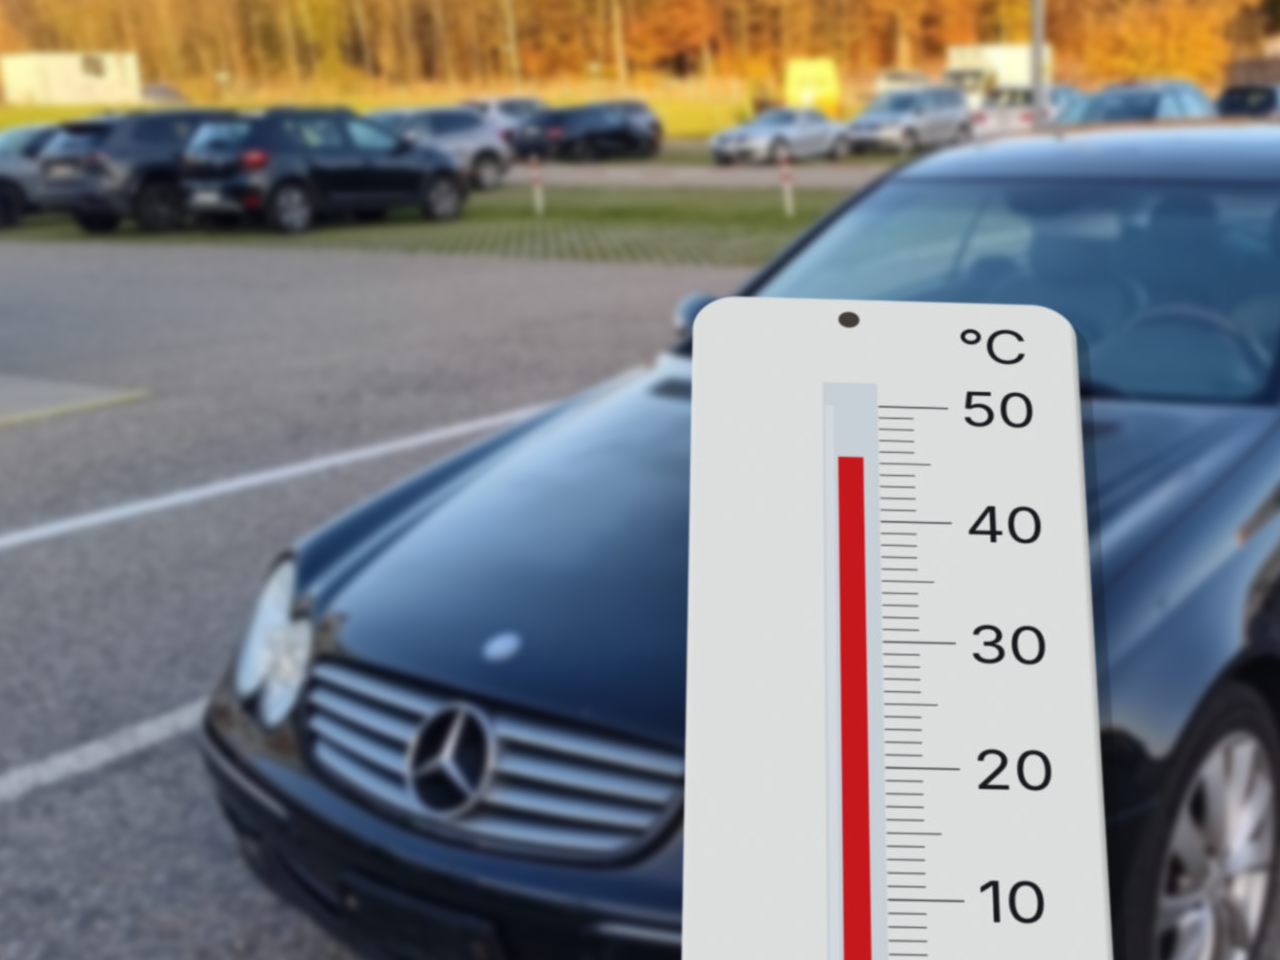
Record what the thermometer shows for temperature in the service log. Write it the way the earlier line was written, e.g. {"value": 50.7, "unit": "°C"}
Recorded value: {"value": 45.5, "unit": "°C"}
